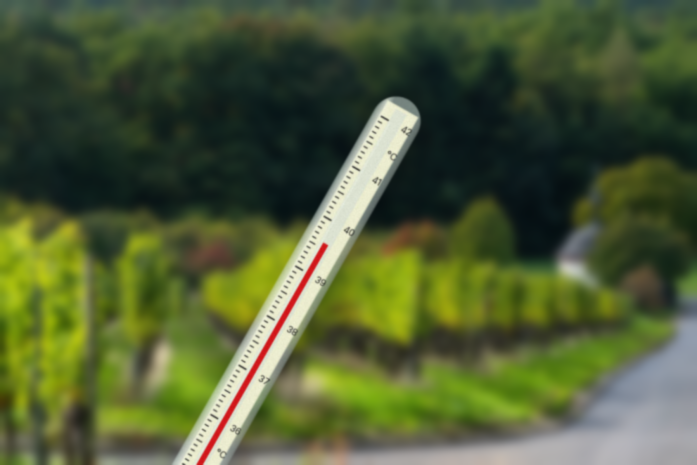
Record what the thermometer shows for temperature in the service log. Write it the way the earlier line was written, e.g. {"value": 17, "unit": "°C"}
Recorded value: {"value": 39.6, "unit": "°C"}
